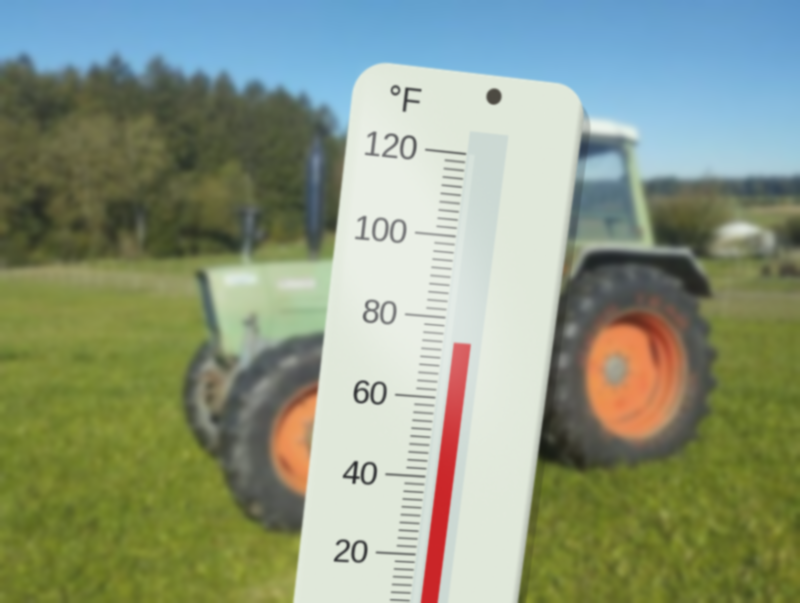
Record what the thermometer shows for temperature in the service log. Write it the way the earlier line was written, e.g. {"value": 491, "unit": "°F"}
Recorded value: {"value": 74, "unit": "°F"}
